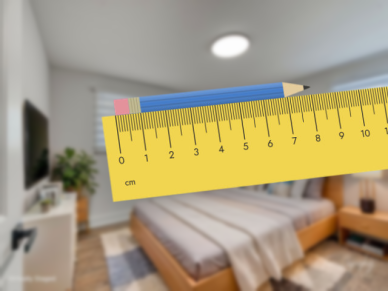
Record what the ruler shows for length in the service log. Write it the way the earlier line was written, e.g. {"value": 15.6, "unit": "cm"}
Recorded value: {"value": 8, "unit": "cm"}
